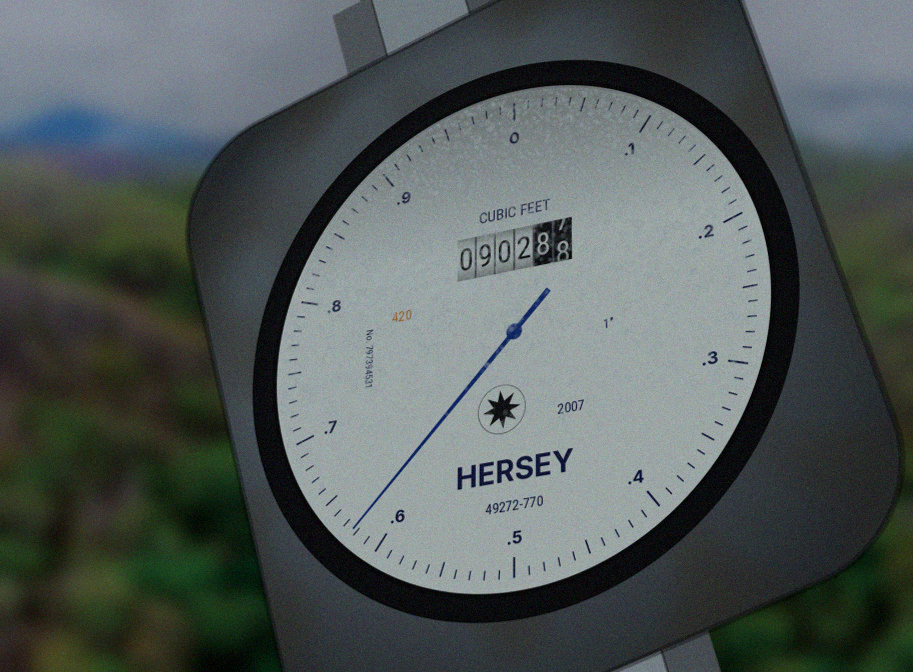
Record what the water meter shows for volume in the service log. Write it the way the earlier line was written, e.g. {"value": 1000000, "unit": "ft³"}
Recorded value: {"value": 90287.62, "unit": "ft³"}
